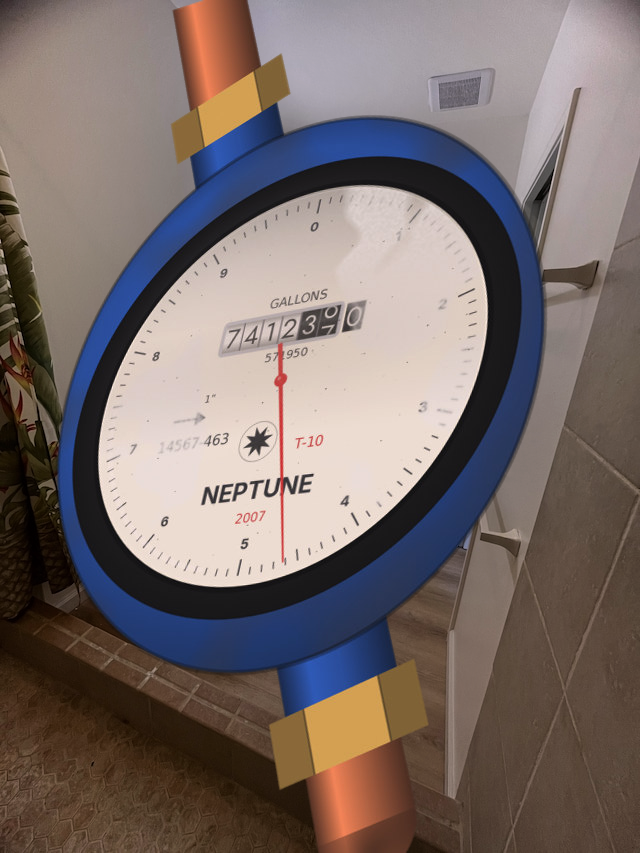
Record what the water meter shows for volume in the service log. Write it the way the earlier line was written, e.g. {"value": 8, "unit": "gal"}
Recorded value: {"value": 7412364.6, "unit": "gal"}
